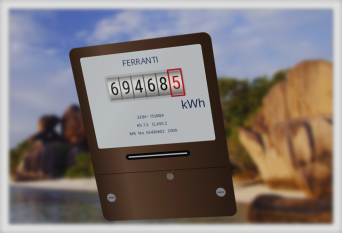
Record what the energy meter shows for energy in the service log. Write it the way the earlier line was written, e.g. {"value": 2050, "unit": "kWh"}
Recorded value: {"value": 69468.5, "unit": "kWh"}
